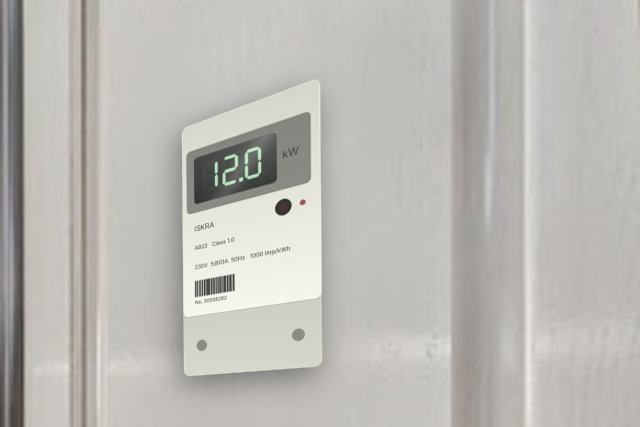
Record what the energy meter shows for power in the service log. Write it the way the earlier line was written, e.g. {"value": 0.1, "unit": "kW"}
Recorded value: {"value": 12.0, "unit": "kW"}
